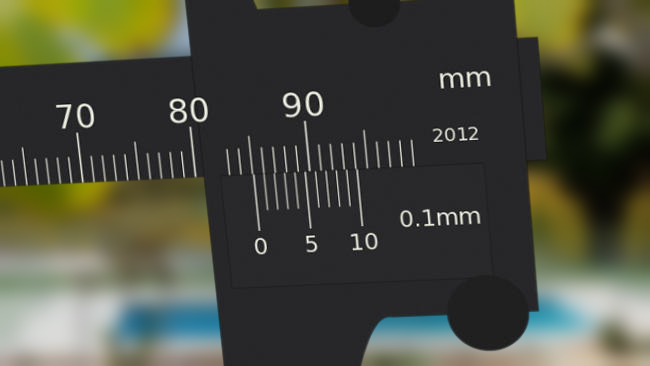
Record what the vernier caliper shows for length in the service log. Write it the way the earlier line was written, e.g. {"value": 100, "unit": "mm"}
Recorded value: {"value": 85.1, "unit": "mm"}
